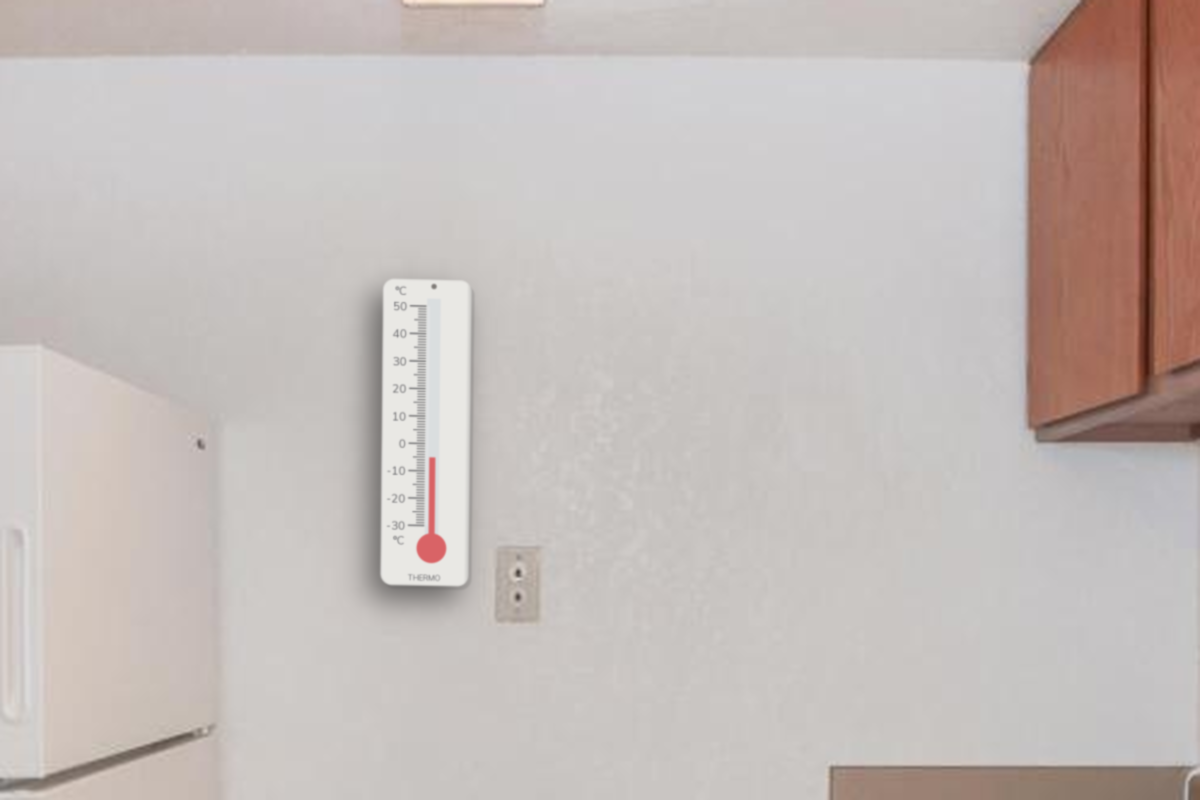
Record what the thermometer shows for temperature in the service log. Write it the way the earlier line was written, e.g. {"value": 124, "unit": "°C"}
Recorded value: {"value": -5, "unit": "°C"}
